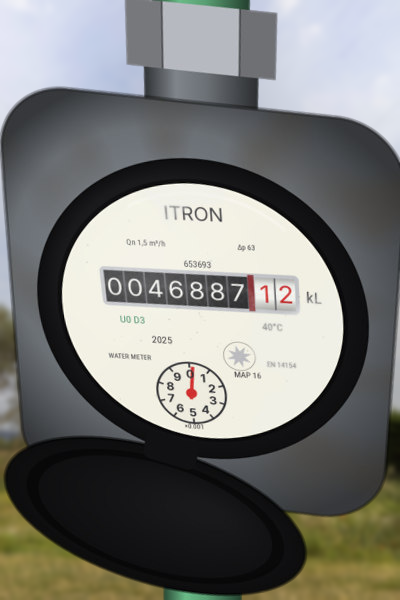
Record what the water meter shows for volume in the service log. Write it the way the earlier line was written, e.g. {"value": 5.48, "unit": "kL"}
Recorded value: {"value": 46887.120, "unit": "kL"}
